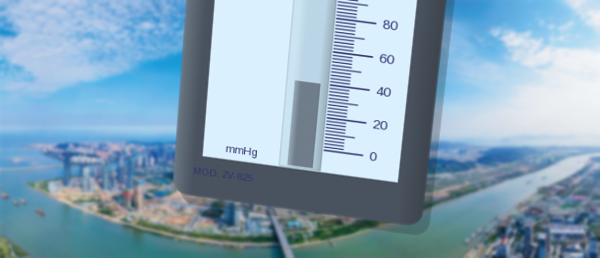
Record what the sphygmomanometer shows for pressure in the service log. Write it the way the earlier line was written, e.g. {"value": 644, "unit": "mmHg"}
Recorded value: {"value": 40, "unit": "mmHg"}
